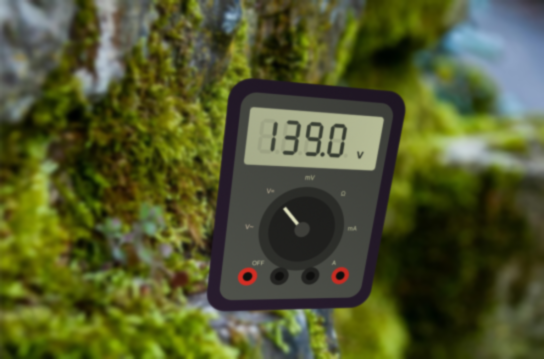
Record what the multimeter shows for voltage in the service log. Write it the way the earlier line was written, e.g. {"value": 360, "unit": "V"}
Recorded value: {"value": 139.0, "unit": "V"}
